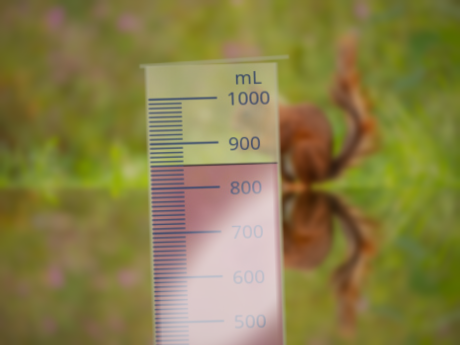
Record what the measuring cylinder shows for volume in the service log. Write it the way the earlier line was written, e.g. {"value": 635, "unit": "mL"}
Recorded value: {"value": 850, "unit": "mL"}
